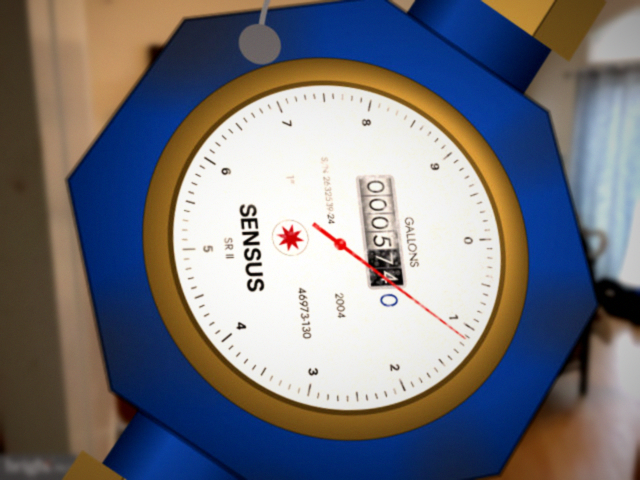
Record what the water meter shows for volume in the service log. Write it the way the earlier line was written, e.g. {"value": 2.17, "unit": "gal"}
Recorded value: {"value": 5741.1, "unit": "gal"}
